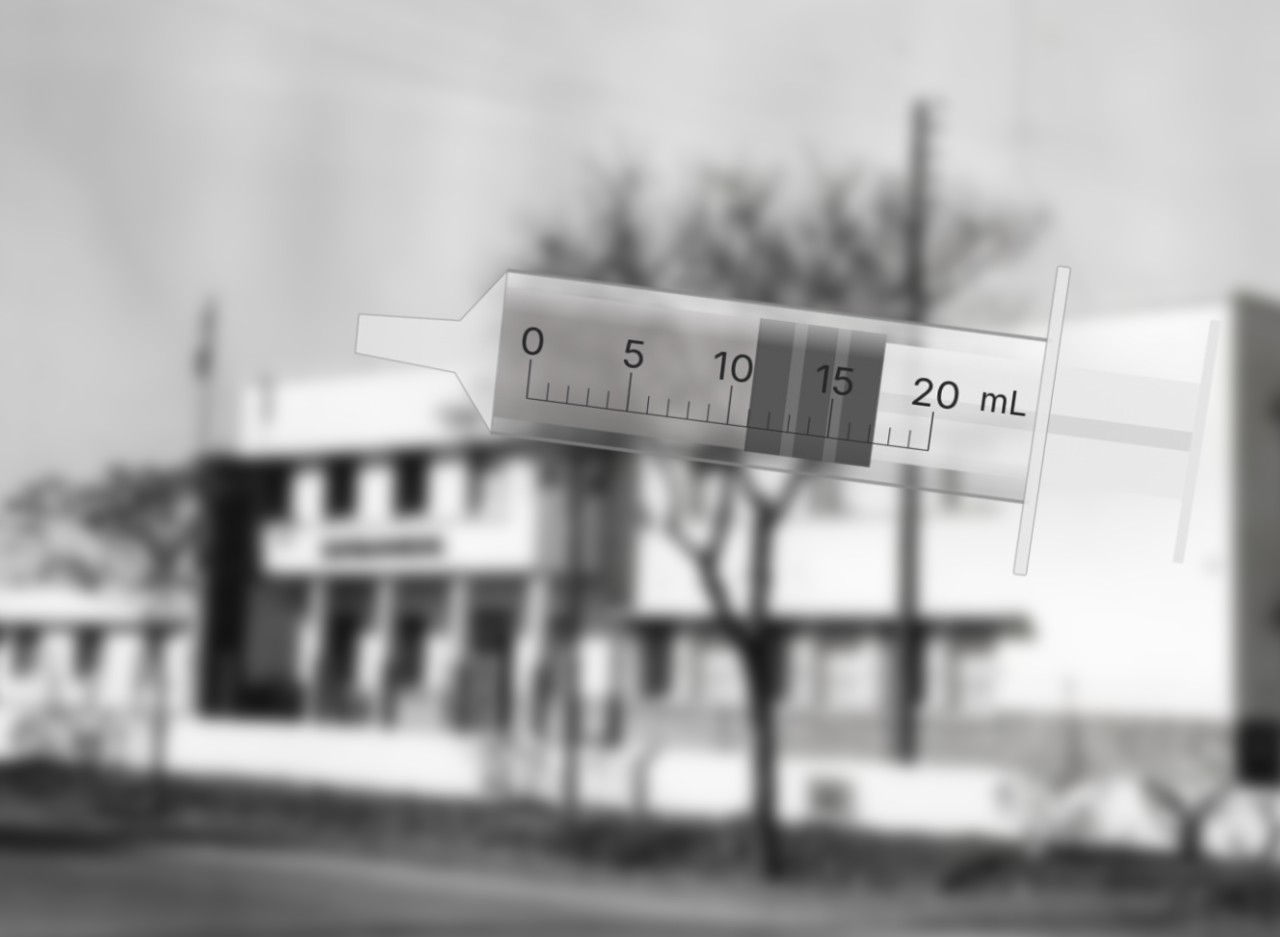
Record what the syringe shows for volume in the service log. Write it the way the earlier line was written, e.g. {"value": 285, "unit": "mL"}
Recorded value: {"value": 11, "unit": "mL"}
